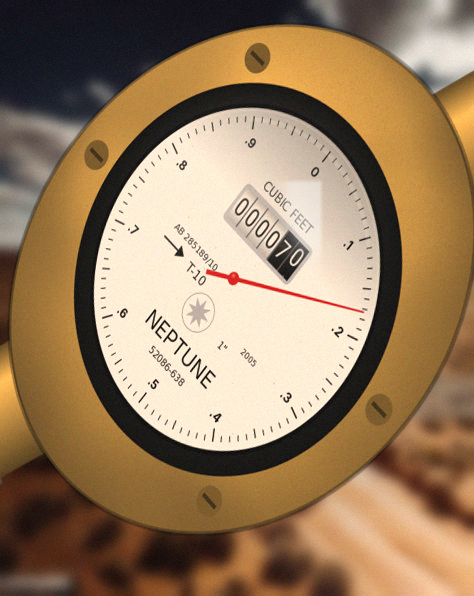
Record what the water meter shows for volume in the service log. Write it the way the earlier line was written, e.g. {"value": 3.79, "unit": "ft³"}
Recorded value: {"value": 70.17, "unit": "ft³"}
